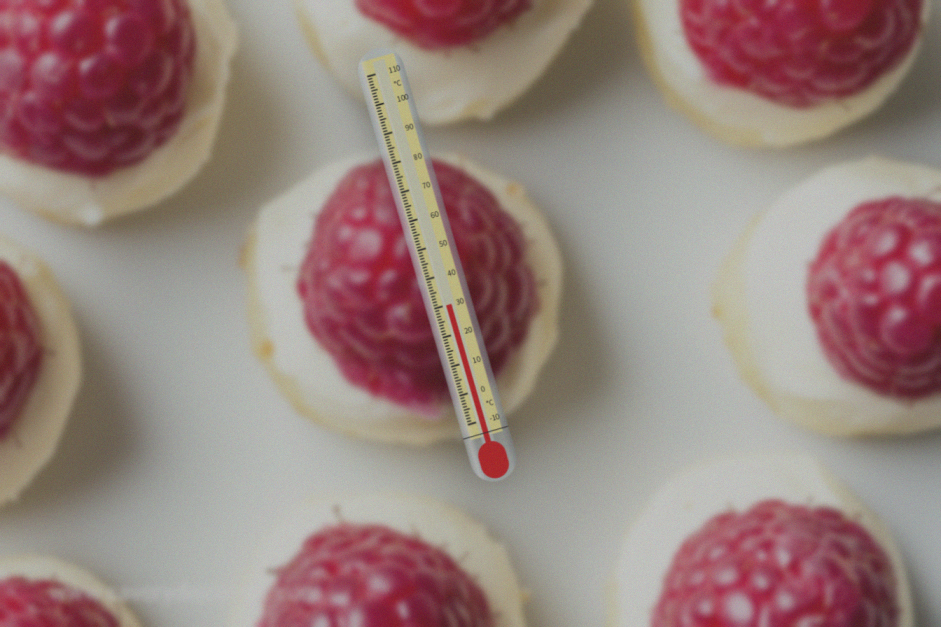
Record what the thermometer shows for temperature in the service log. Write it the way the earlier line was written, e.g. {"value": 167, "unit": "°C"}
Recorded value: {"value": 30, "unit": "°C"}
